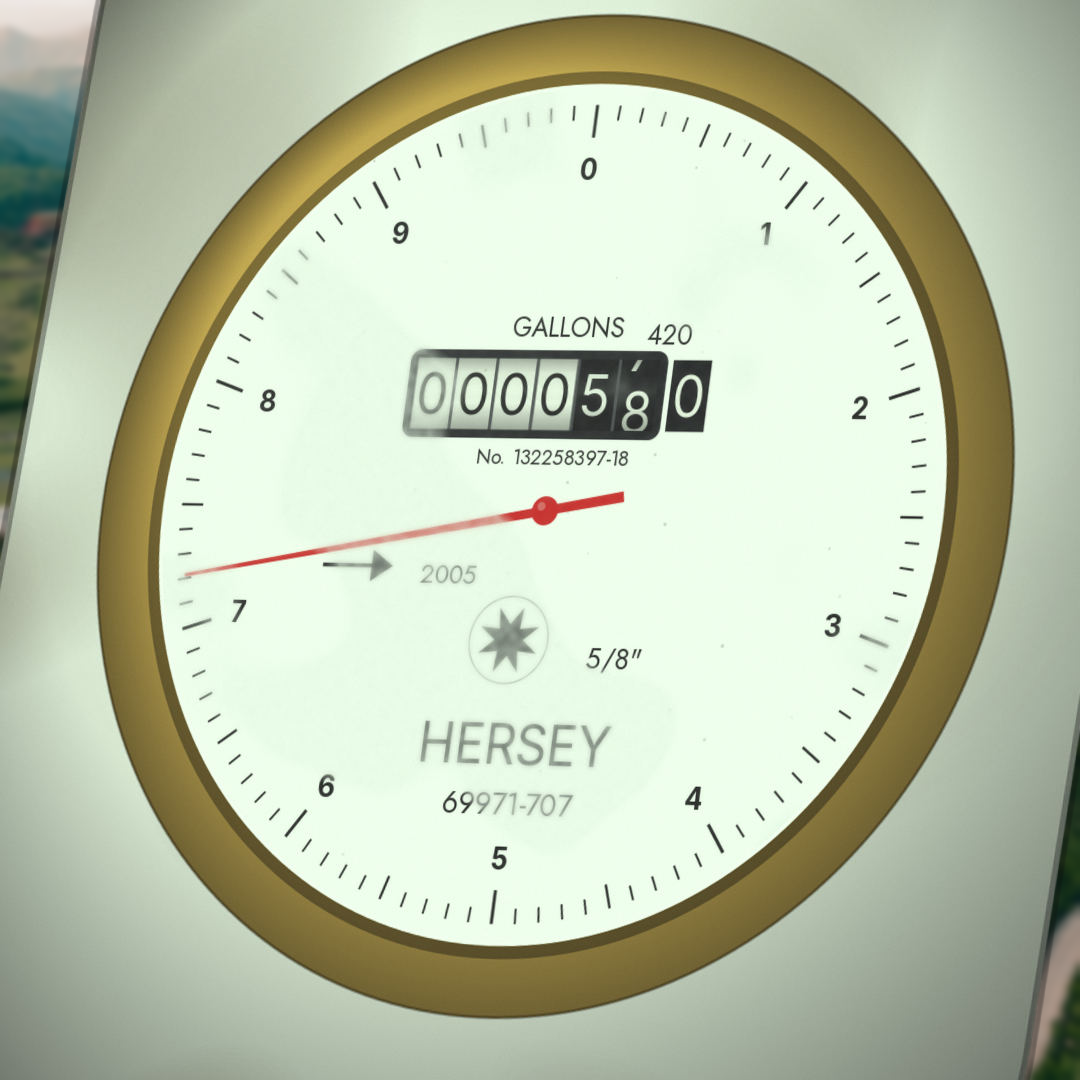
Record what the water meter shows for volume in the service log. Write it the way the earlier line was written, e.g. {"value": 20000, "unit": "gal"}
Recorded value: {"value": 577.2, "unit": "gal"}
